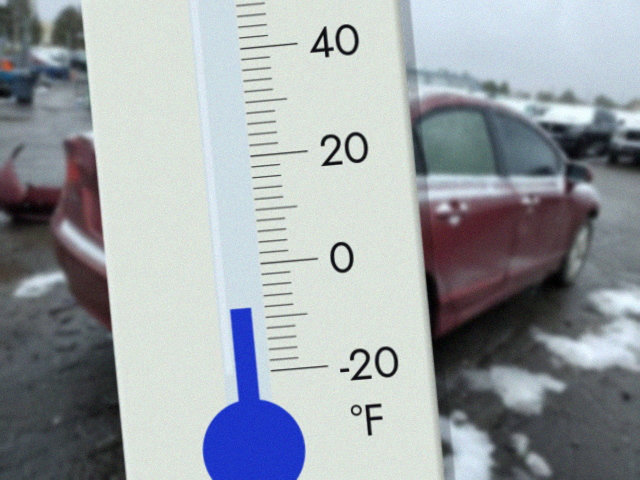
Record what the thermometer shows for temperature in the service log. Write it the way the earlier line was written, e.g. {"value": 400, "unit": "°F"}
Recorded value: {"value": -8, "unit": "°F"}
